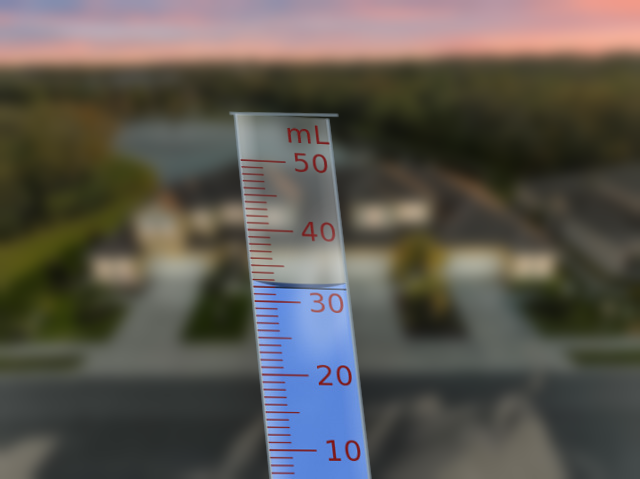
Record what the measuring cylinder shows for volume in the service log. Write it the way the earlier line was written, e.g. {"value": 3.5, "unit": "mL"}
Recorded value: {"value": 32, "unit": "mL"}
